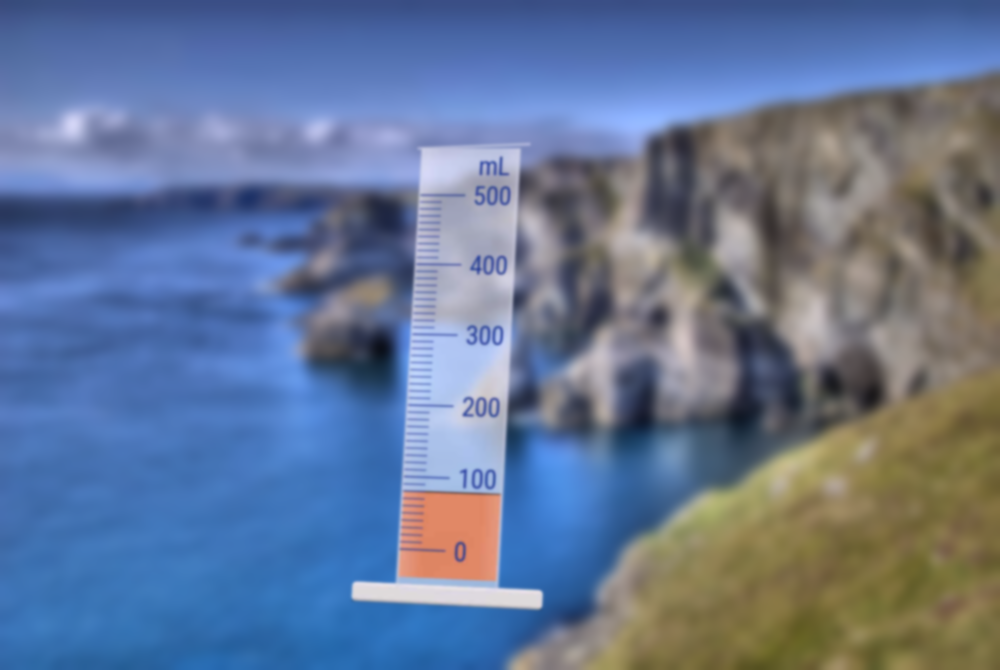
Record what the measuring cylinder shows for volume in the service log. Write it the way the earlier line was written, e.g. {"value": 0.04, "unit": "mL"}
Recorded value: {"value": 80, "unit": "mL"}
